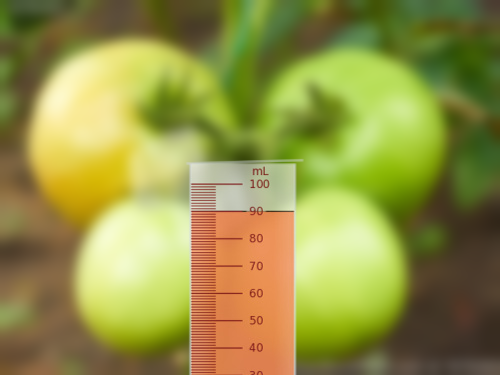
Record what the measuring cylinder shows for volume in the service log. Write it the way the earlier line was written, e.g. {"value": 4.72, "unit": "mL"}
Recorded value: {"value": 90, "unit": "mL"}
